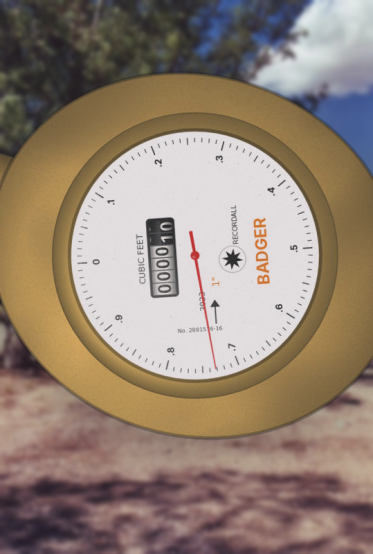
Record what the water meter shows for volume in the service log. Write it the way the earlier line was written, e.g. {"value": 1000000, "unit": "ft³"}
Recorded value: {"value": 9.73, "unit": "ft³"}
